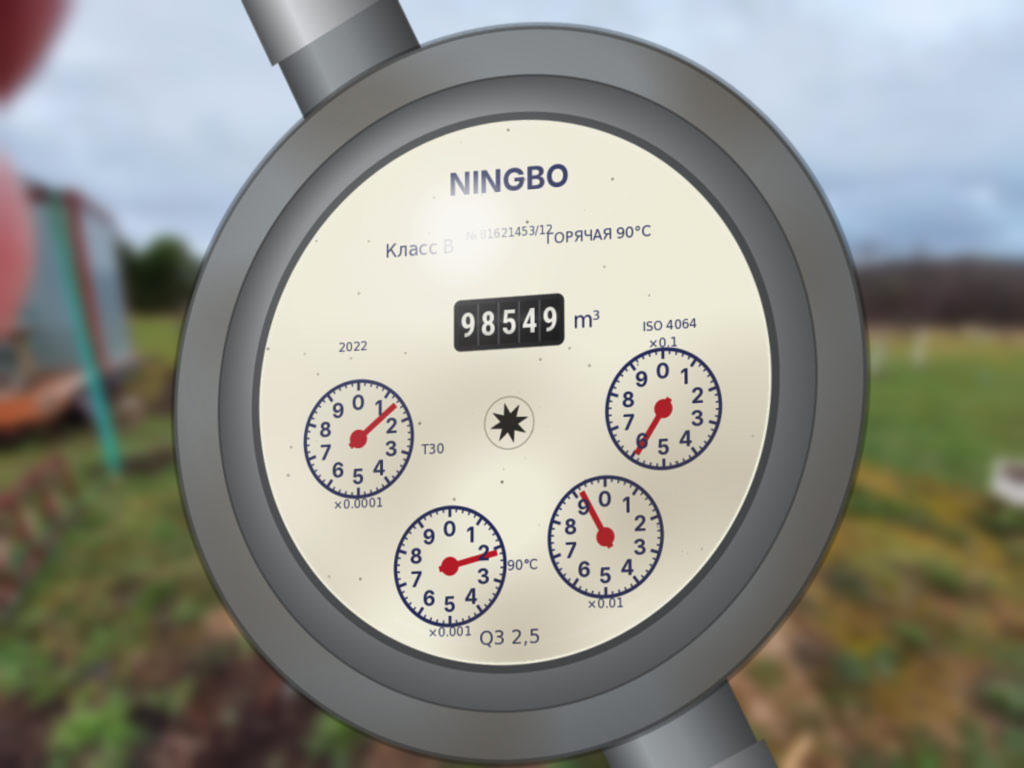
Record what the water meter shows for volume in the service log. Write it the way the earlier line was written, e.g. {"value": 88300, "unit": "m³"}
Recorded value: {"value": 98549.5921, "unit": "m³"}
